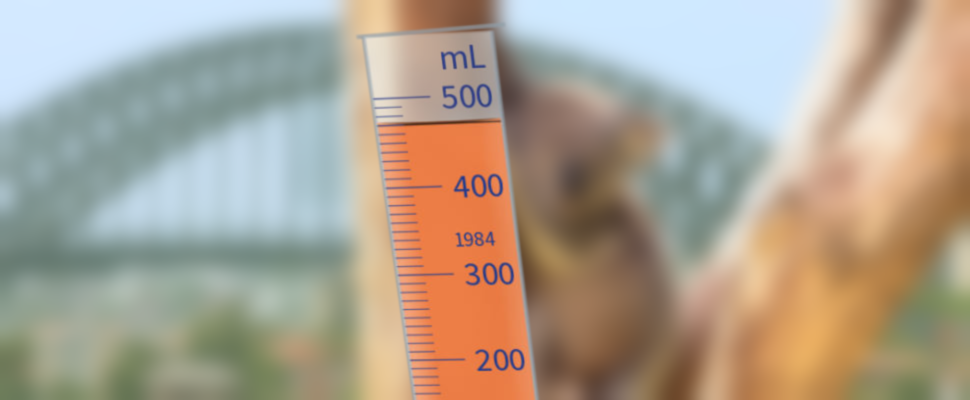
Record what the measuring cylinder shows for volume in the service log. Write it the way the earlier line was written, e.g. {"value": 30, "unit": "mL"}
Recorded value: {"value": 470, "unit": "mL"}
